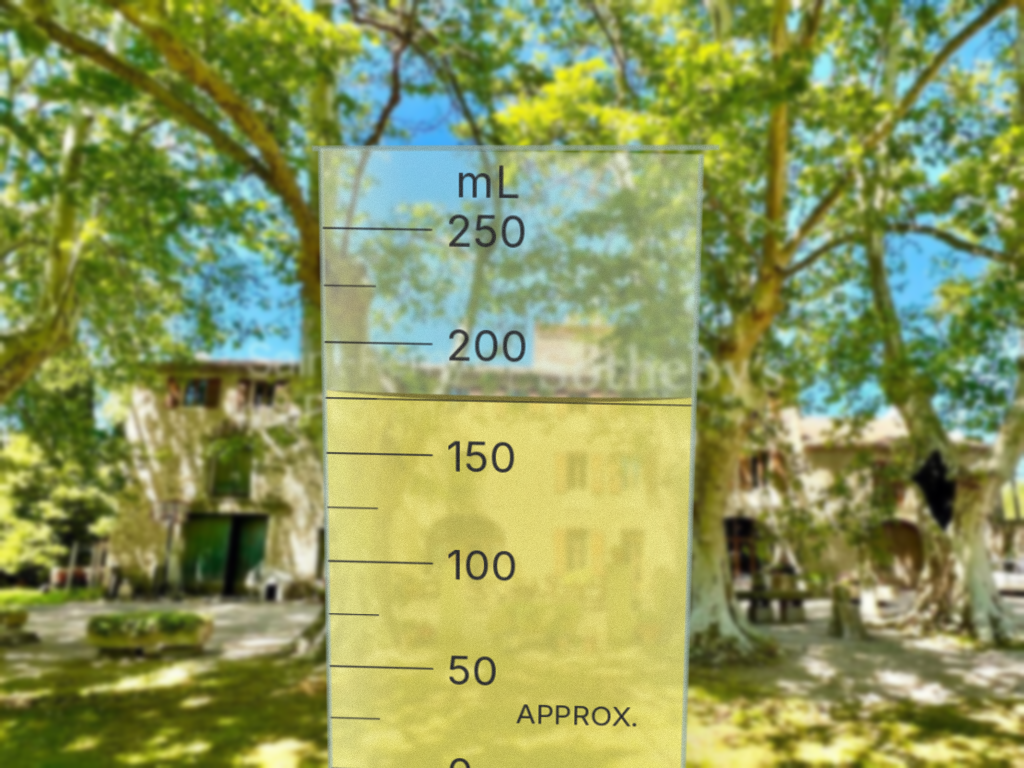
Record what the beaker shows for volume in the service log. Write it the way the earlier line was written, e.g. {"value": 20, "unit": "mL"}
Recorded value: {"value": 175, "unit": "mL"}
